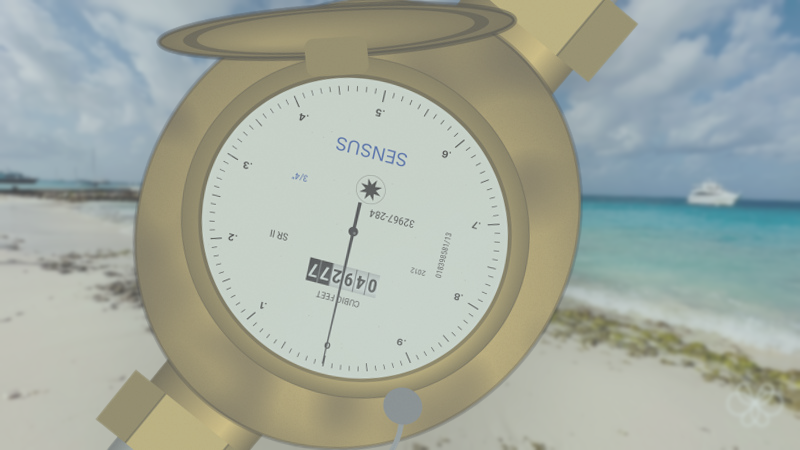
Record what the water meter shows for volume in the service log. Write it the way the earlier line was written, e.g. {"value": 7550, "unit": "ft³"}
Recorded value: {"value": 49277.00, "unit": "ft³"}
